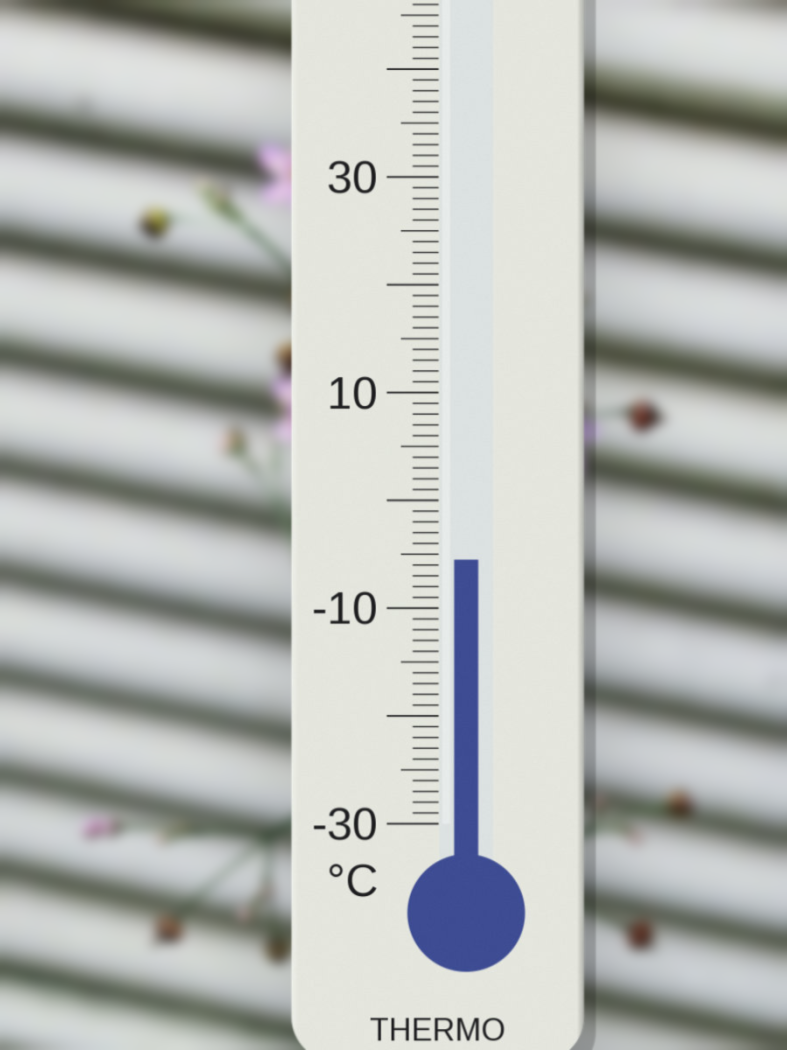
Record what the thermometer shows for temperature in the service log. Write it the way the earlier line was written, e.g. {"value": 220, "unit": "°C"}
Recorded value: {"value": -5.5, "unit": "°C"}
